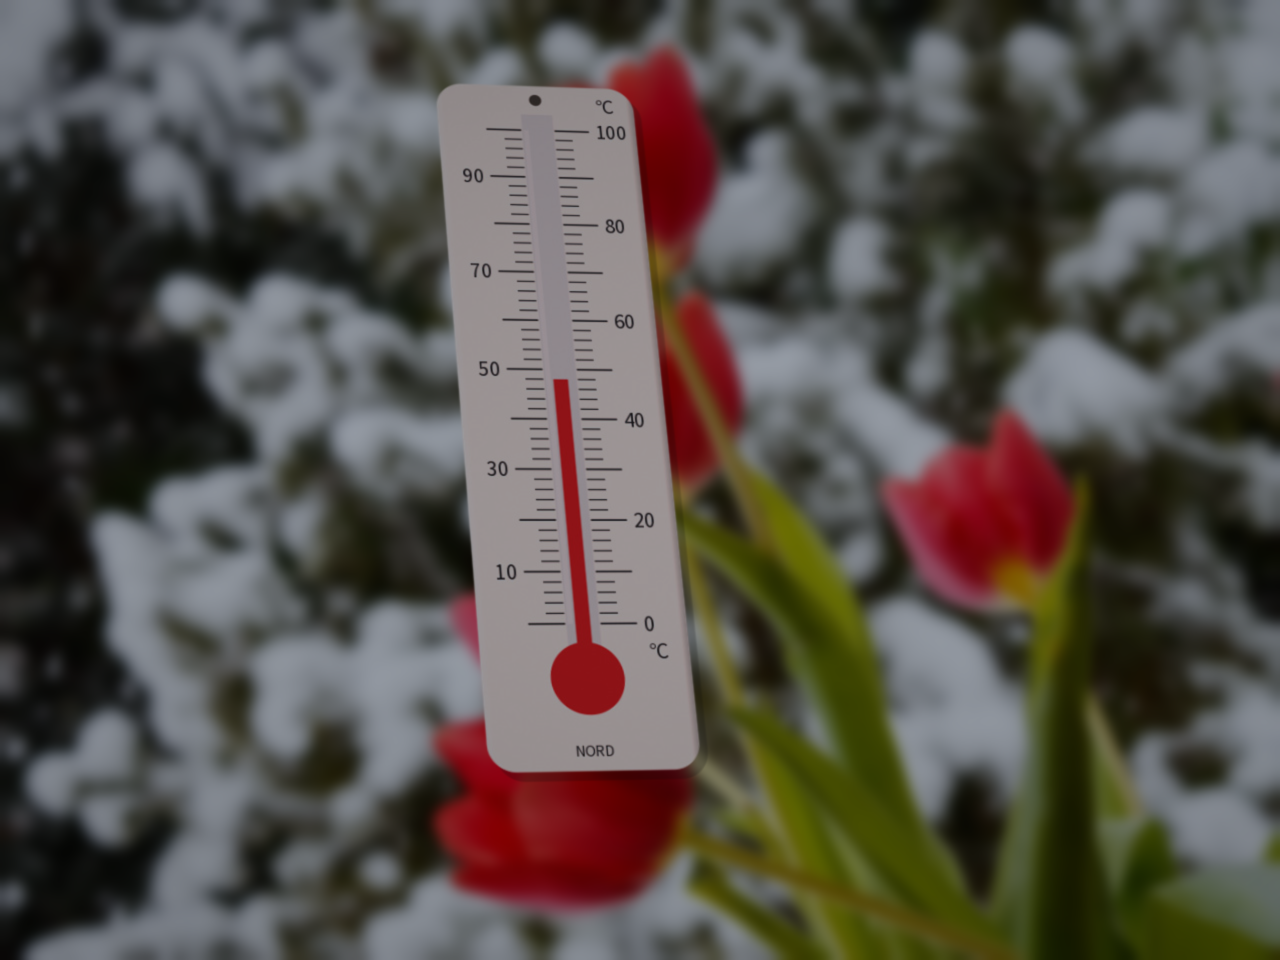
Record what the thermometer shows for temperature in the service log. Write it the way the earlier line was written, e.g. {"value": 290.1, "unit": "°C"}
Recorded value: {"value": 48, "unit": "°C"}
